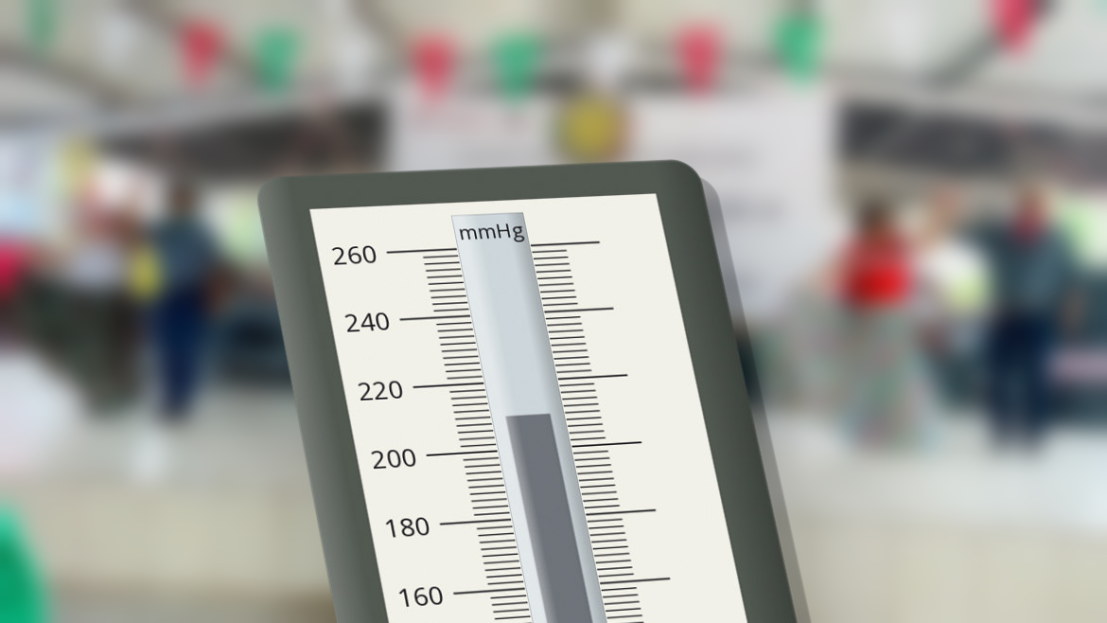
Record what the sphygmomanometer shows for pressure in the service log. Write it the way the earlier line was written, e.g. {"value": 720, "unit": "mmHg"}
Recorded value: {"value": 210, "unit": "mmHg"}
